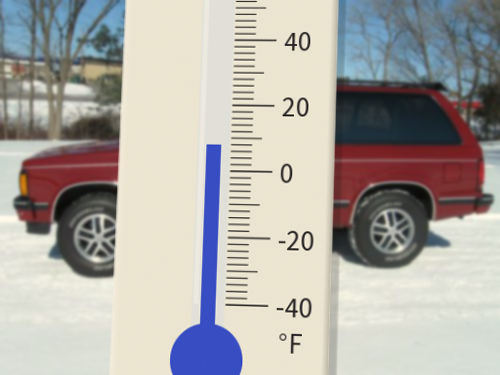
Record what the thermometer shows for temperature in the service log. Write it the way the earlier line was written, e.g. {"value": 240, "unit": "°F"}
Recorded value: {"value": 8, "unit": "°F"}
